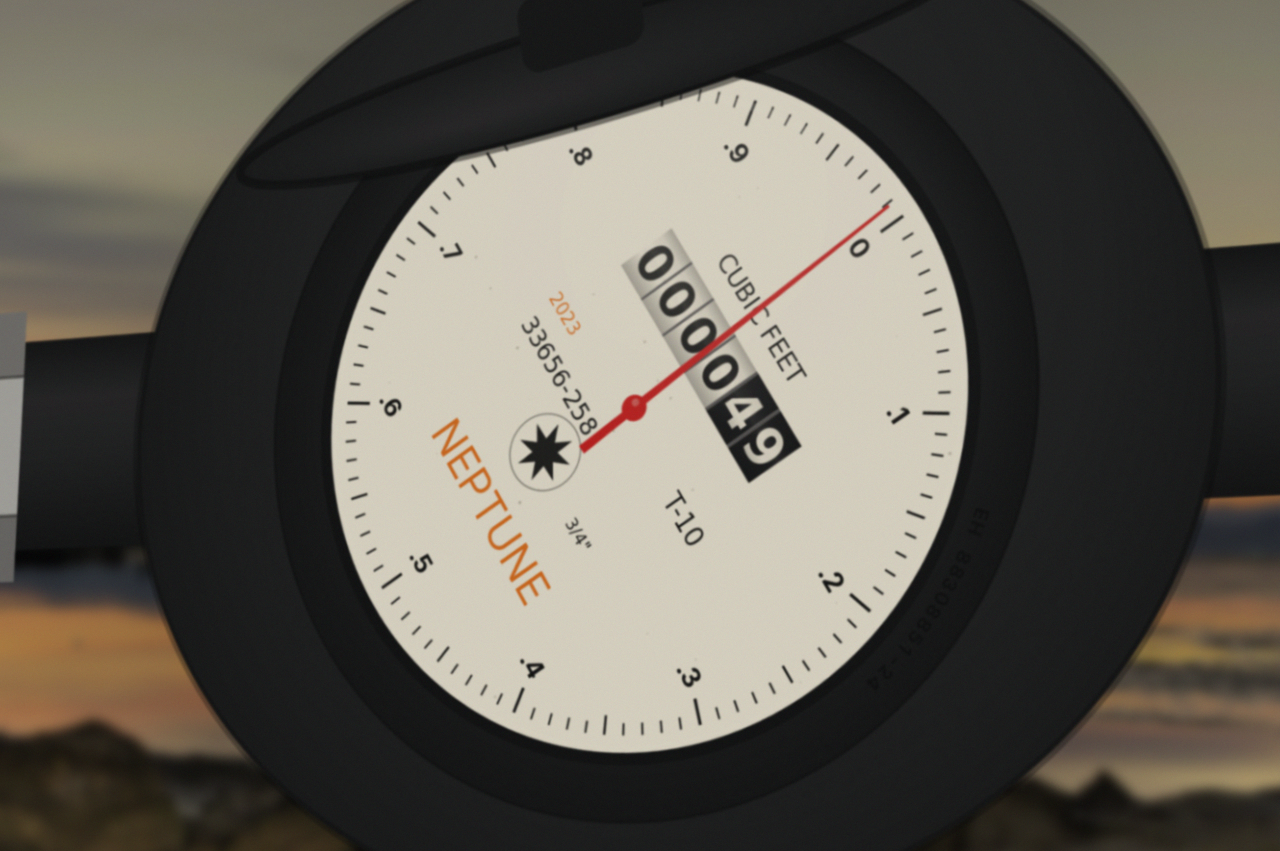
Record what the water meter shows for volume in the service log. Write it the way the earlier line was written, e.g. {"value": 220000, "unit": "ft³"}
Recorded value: {"value": 48.99, "unit": "ft³"}
